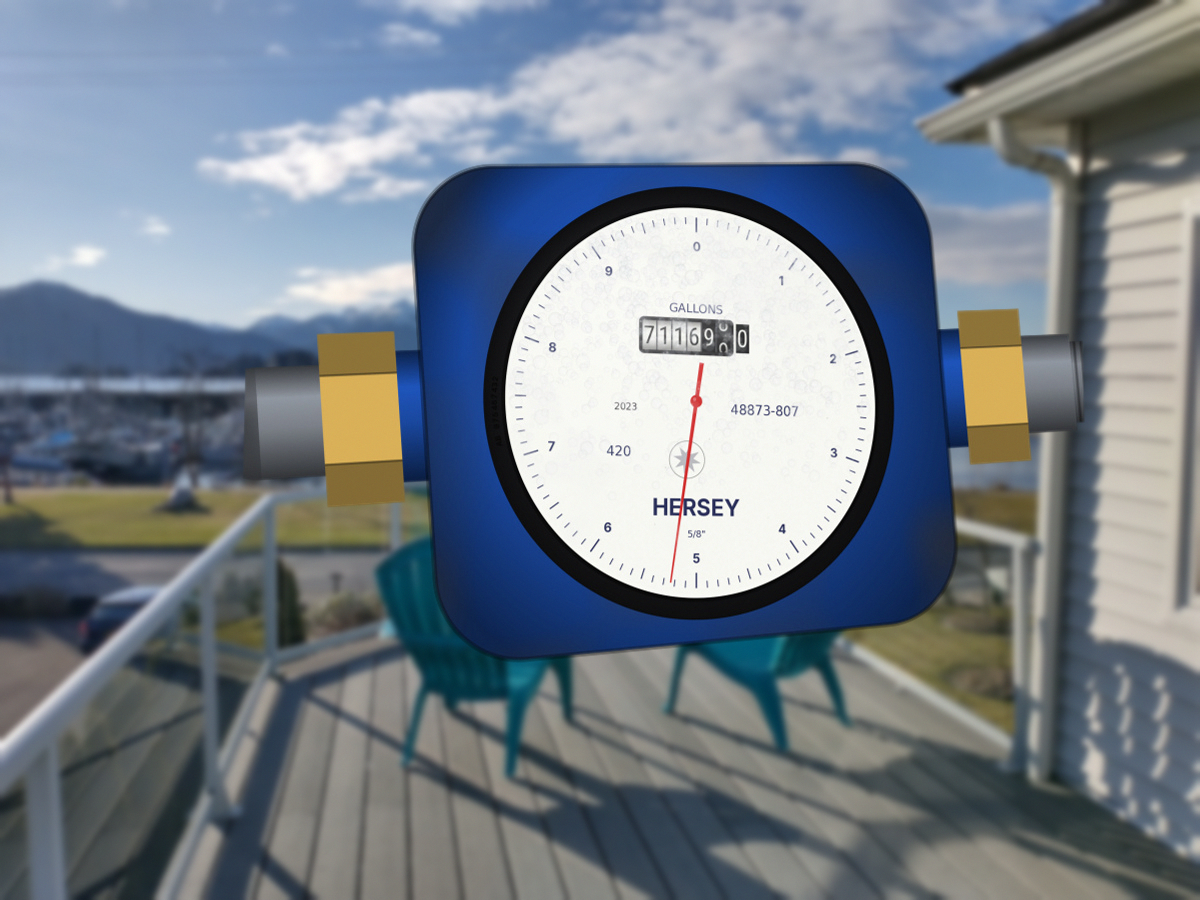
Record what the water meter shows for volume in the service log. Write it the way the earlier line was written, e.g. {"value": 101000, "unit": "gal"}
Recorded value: {"value": 7116985.2, "unit": "gal"}
